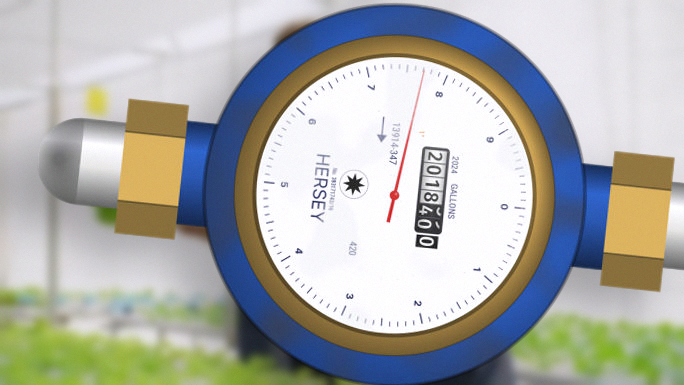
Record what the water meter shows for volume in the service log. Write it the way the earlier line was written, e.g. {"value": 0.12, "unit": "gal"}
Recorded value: {"value": 2018397.7, "unit": "gal"}
